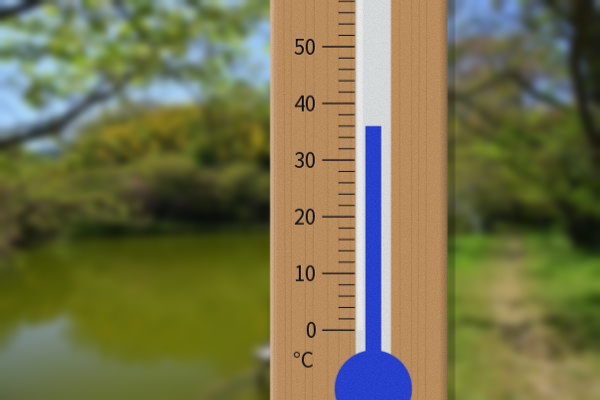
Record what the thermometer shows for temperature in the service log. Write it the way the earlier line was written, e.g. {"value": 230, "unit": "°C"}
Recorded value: {"value": 36, "unit": "°C"}
